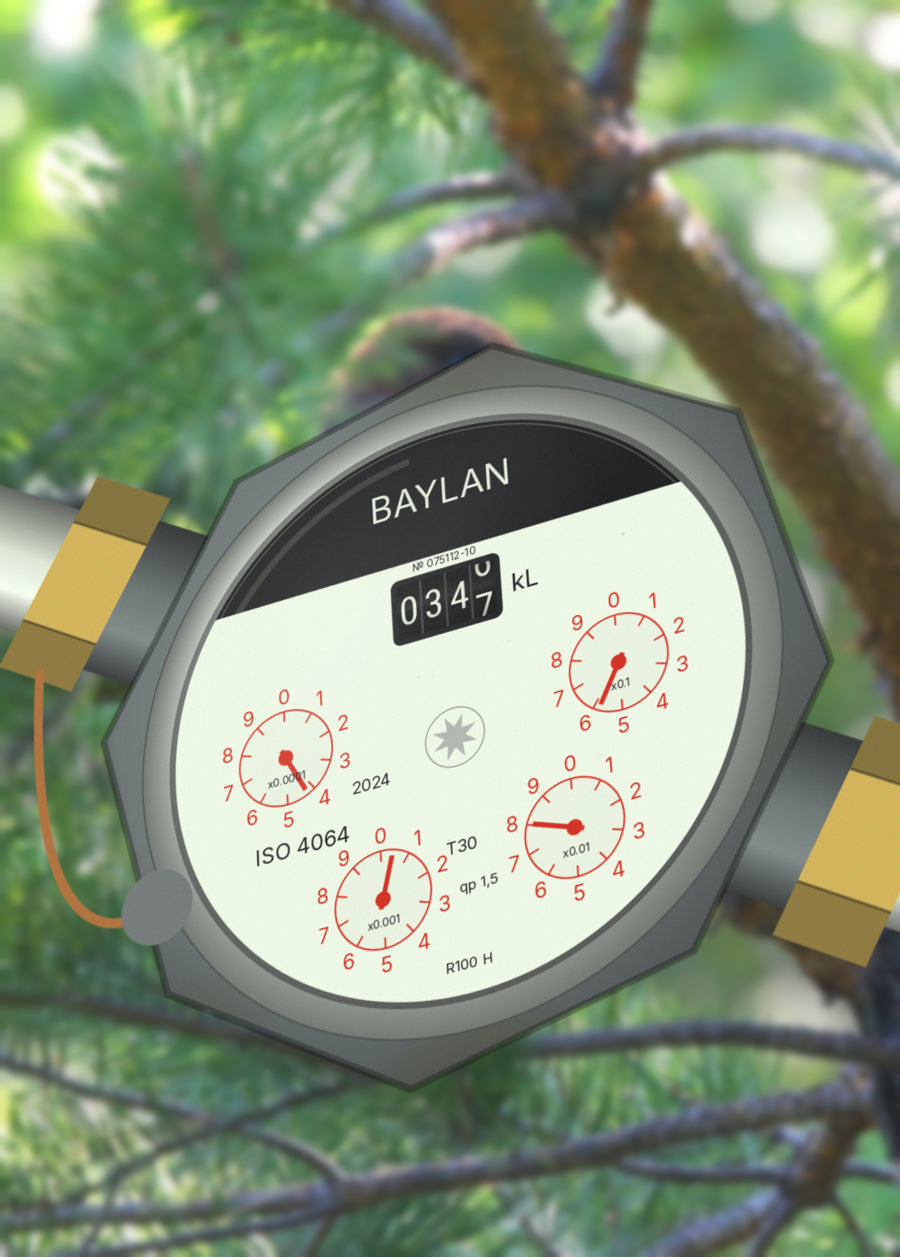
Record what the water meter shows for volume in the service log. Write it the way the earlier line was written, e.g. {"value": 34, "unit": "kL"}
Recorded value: {"value": 346.5804, "unit": "kL"}
